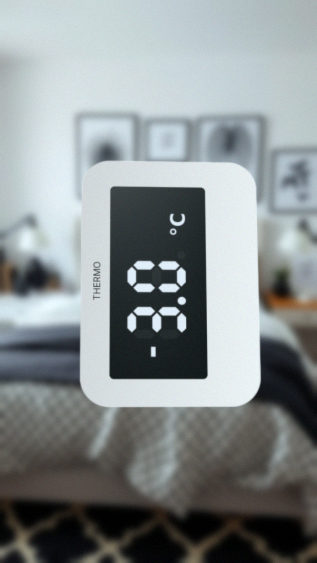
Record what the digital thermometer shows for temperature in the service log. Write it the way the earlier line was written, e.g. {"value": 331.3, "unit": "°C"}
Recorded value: {"value": -3.0, "unit": "°C"}
